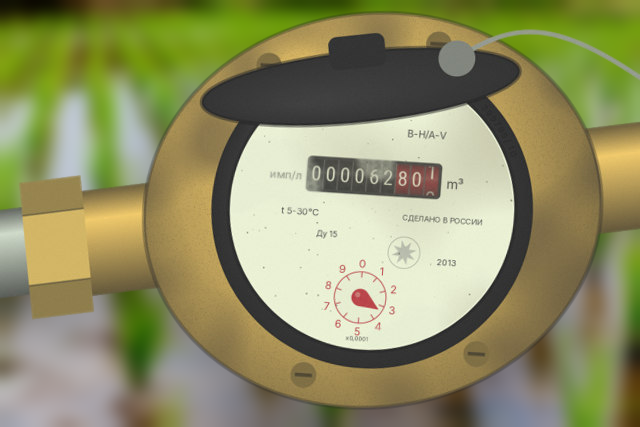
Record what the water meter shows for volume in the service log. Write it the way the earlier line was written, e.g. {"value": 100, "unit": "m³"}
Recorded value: {"value": 62.8013, "unit": "m³"}
